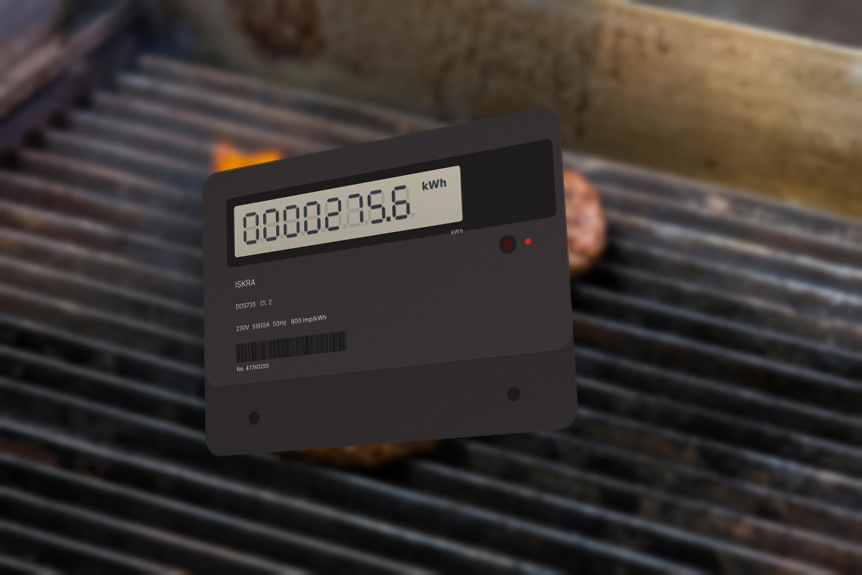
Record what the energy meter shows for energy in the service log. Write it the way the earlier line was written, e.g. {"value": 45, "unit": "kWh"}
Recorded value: {"value": 275.6, "unit": "kWh"}
